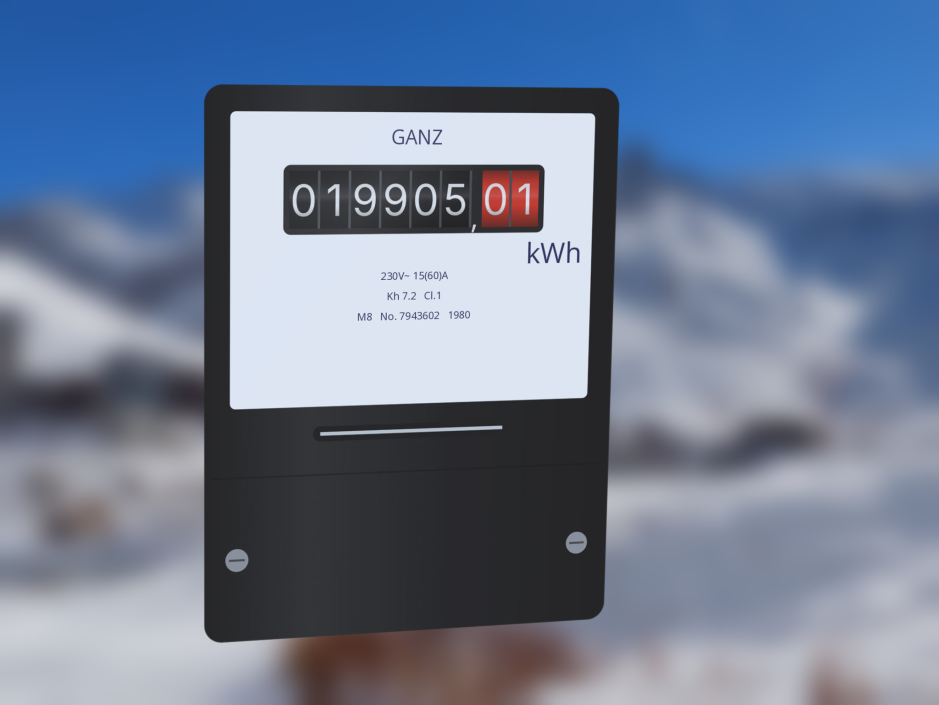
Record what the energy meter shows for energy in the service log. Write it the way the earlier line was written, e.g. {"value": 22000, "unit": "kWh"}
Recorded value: {"value": 19905.01, "unit": "kWh"}
